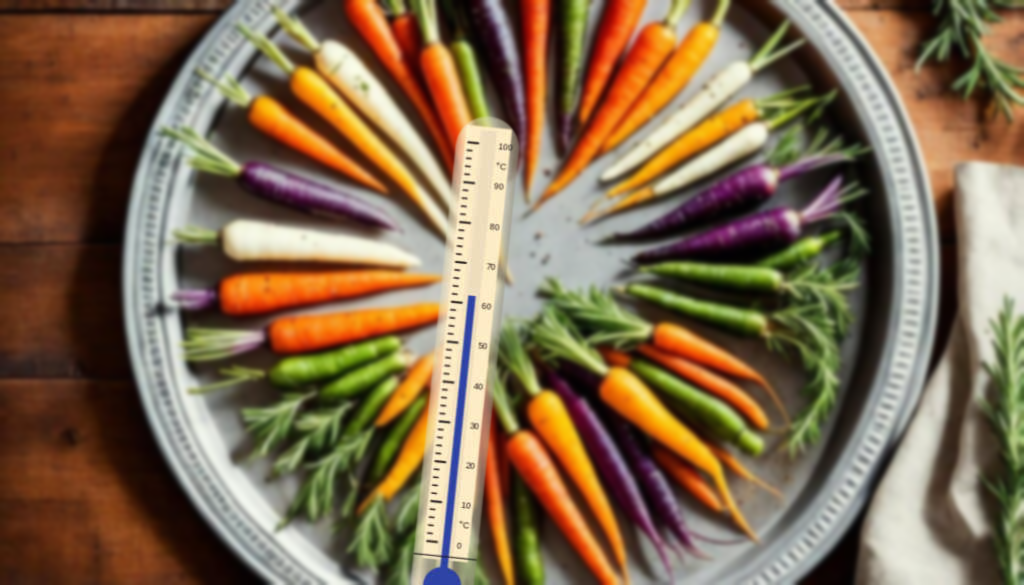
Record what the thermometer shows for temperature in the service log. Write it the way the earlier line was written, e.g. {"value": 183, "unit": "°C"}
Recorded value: {"value": 62, "unit": "°C"}
